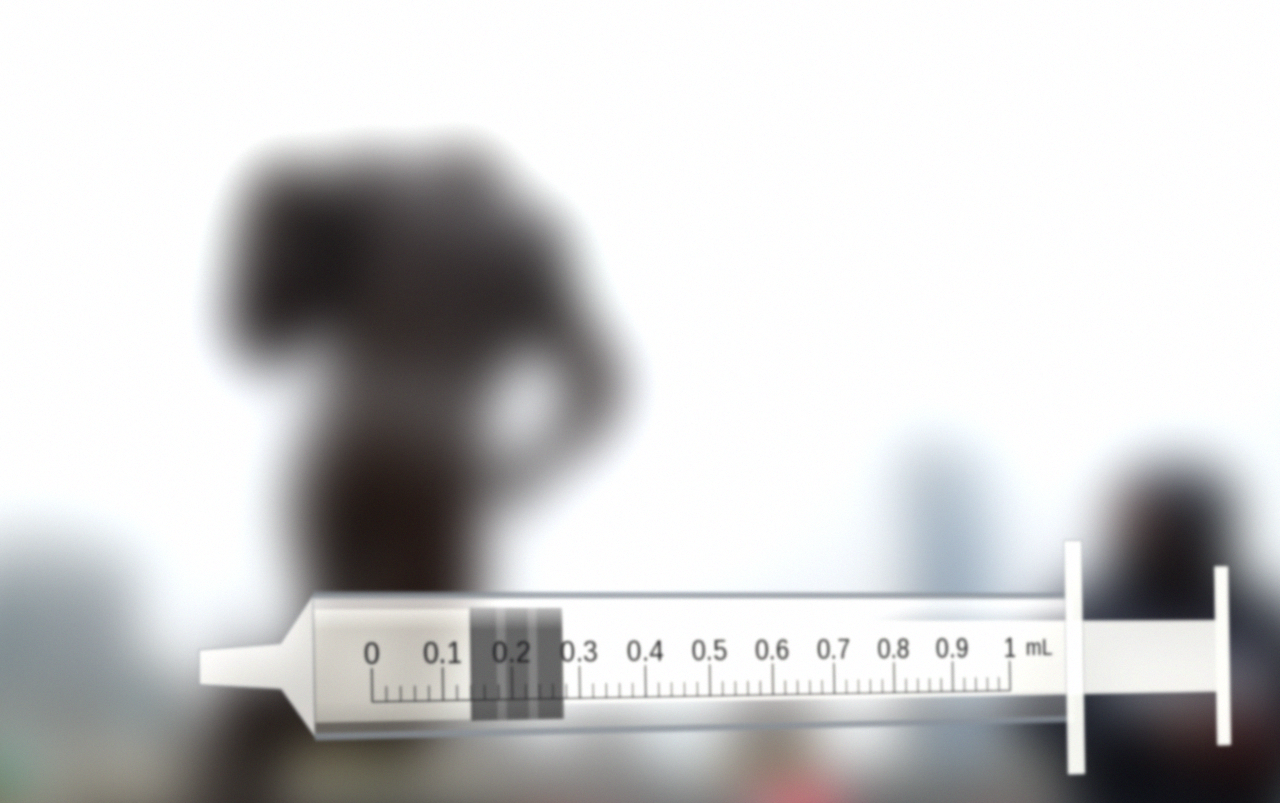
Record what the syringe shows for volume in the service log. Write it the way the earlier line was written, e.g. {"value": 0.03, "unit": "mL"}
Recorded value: {"value": 0.14, "unit": "mL"}
